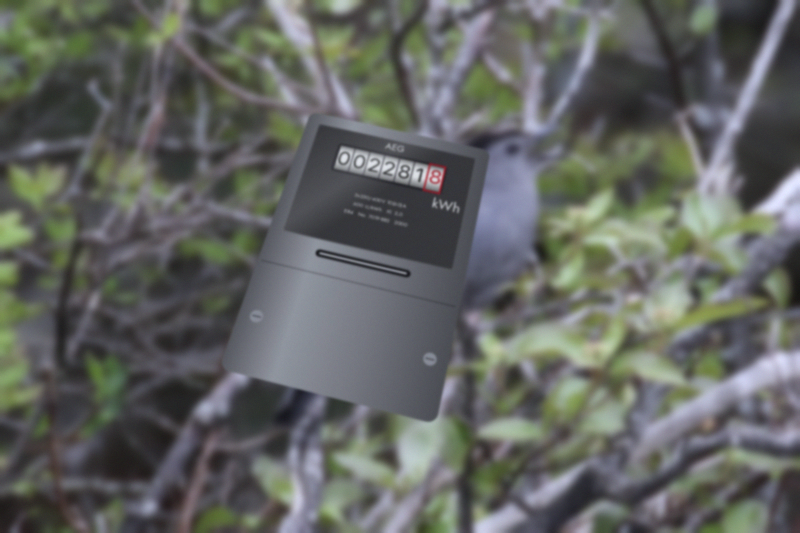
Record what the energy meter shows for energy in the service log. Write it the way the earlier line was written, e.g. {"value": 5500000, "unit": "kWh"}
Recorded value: {"value": 2281.8, "unit": "kWh"}
